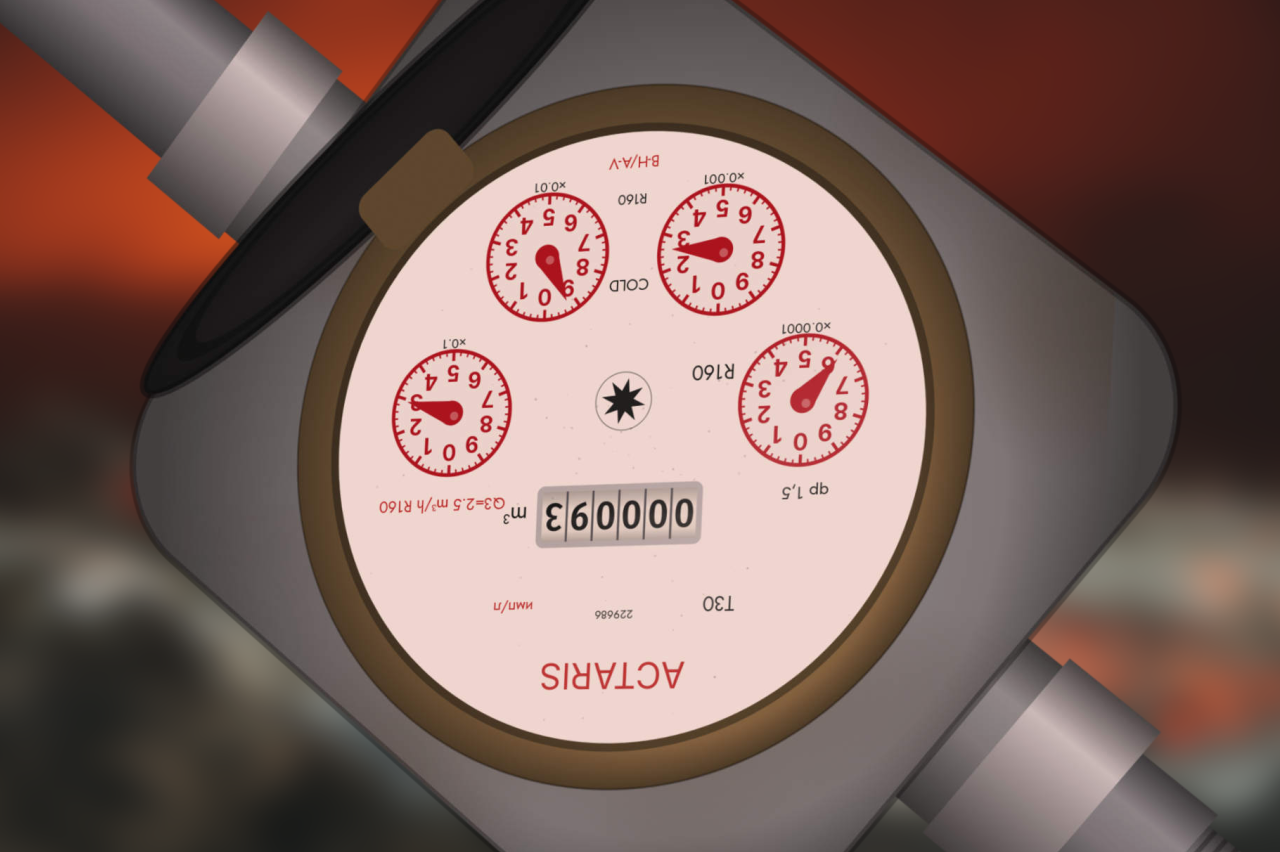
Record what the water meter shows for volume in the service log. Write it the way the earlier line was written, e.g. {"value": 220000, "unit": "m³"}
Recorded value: {"value": 93.2926, "unit": "m³"}
